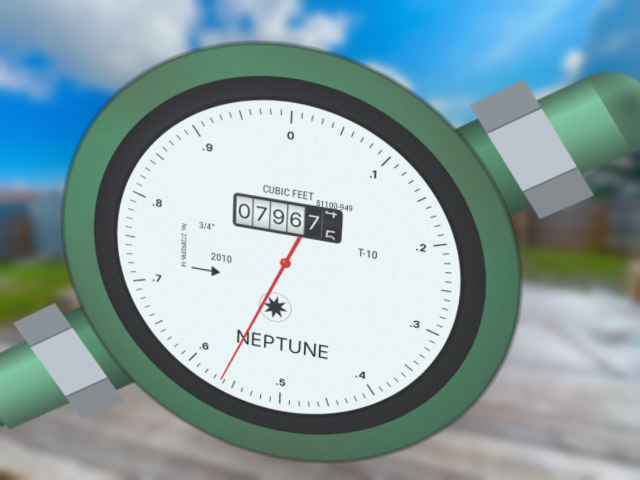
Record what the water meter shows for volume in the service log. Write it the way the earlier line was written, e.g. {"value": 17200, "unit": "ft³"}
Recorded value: {"value": 79674.56, "unit": "ft³"}
